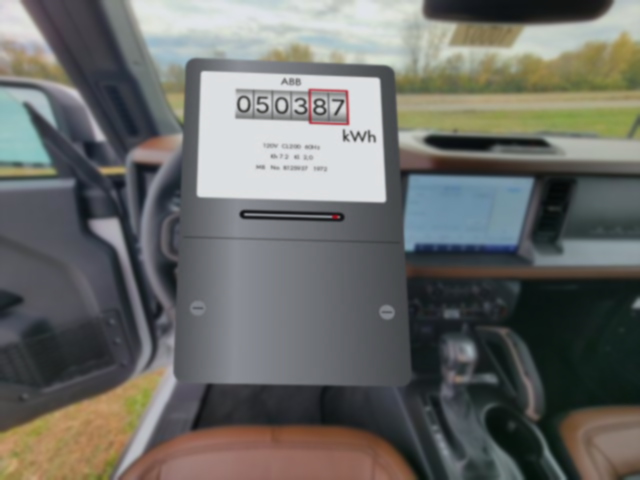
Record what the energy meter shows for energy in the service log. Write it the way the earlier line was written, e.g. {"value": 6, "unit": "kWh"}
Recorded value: {"value": 503.87, "unit": "kWh"}
